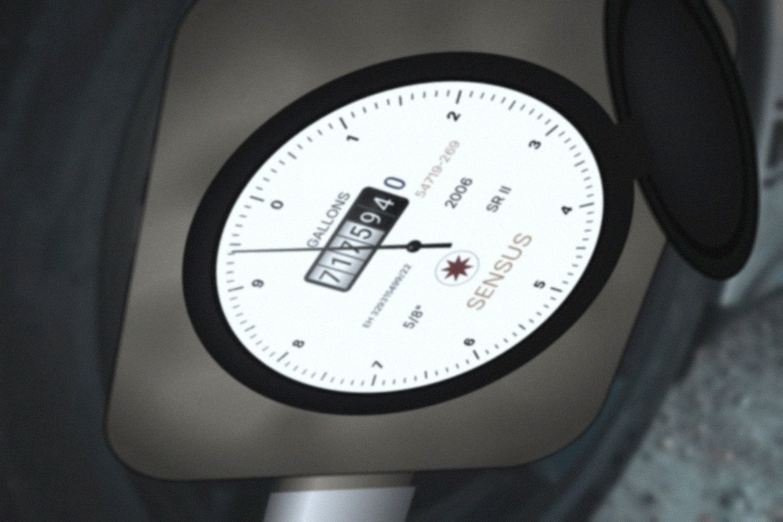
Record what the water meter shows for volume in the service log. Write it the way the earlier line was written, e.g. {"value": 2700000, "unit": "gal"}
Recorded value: {"value": 7175939.4, "unit": "gal"}
